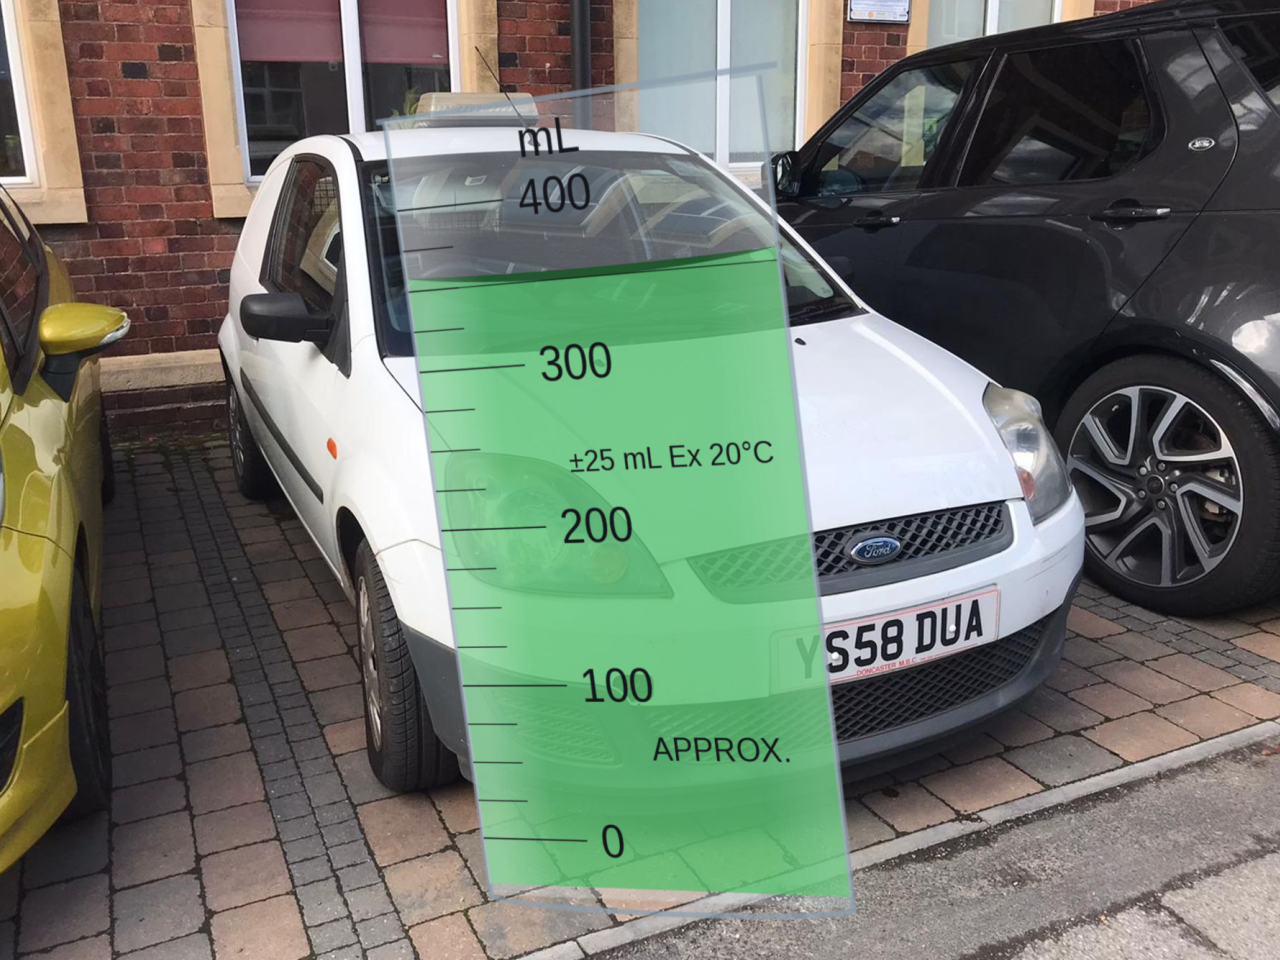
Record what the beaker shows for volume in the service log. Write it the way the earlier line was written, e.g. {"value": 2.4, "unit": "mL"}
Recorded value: {"value": 350, "unit": "mL"}
